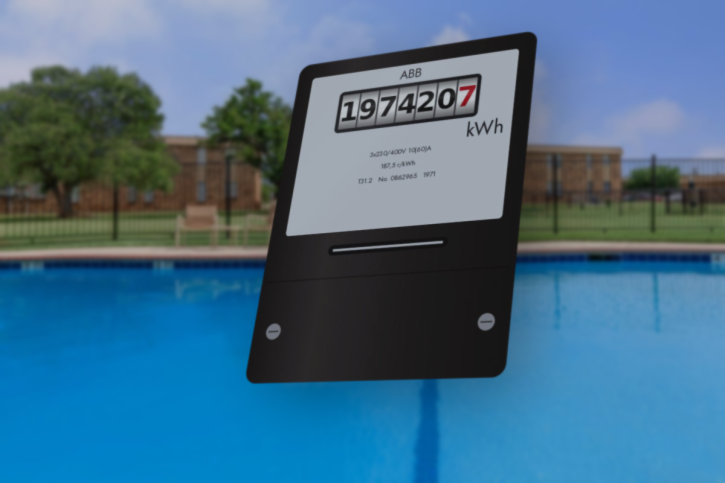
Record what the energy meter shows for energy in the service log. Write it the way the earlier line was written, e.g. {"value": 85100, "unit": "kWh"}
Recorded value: {"value": 197420.7, "unit": "kWh"}
